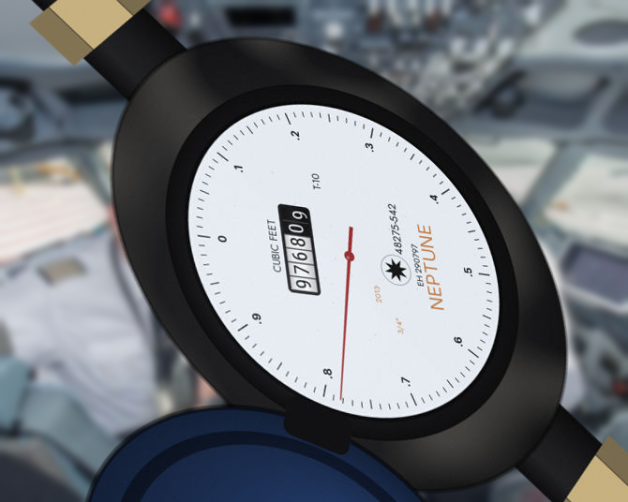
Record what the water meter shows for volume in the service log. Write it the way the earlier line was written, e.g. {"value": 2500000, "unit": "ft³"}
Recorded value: {"value": 976808.78, "unit": "ft³"}
